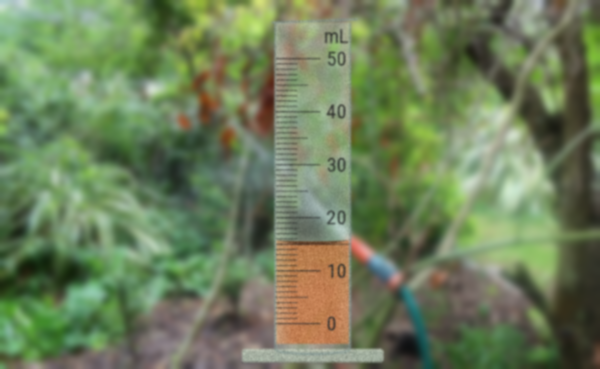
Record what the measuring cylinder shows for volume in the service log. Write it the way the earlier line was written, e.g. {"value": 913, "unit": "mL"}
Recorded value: {"value": 15, "unit": "mL"}
